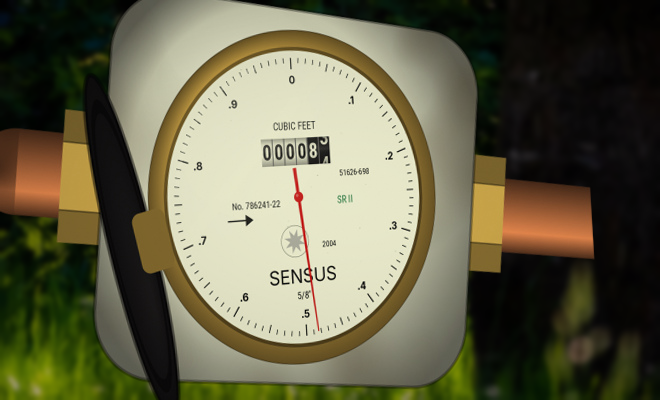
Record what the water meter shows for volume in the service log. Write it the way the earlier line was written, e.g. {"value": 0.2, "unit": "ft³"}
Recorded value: {"value": 83.48, "unit": "ft³"}
